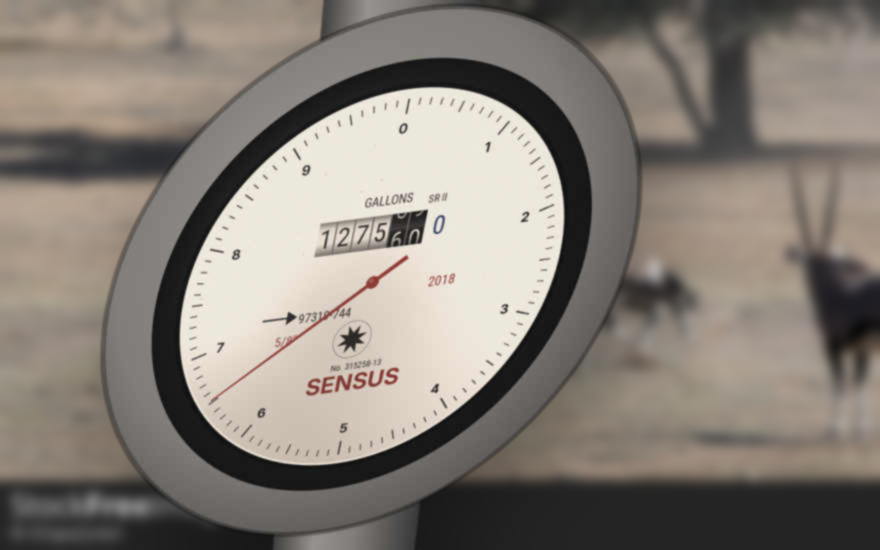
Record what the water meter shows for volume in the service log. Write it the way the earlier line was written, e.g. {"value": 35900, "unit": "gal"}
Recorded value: {"value": 1275596.5, "unit": "gal"}
